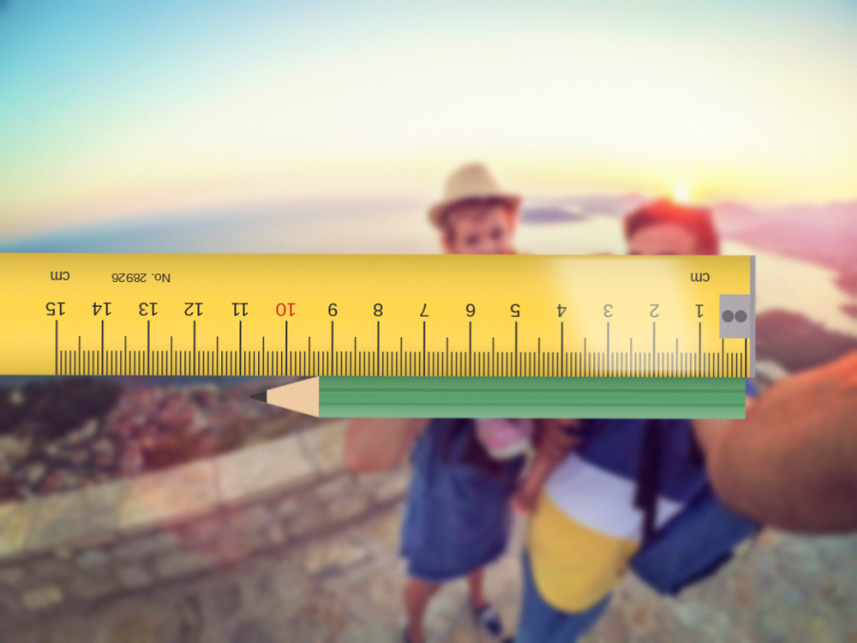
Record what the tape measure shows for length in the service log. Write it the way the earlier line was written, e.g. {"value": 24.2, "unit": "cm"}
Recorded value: {"value": 10.8, "unit": "cm"}
